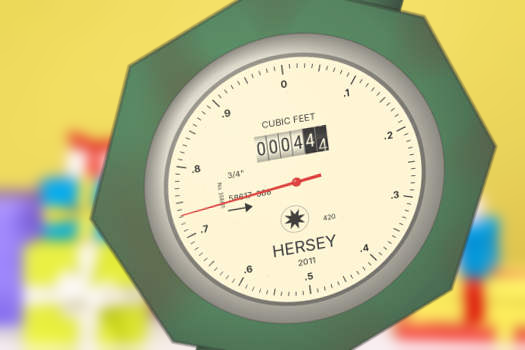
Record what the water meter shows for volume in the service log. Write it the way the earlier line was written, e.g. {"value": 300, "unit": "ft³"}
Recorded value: {"value": 443.73, "unit": "ft³"}
